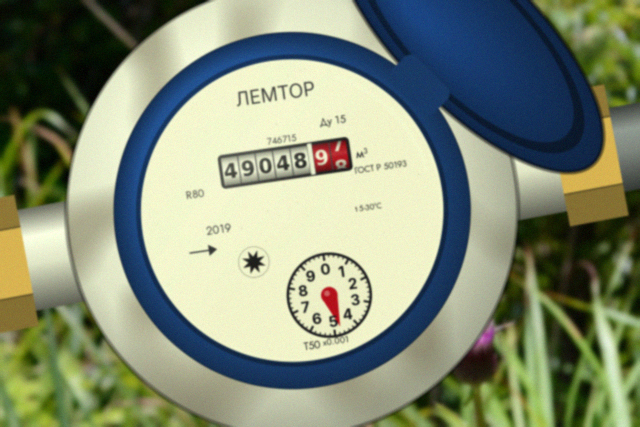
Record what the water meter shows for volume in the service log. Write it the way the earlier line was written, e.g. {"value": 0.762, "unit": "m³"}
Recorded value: {"value": 49048.974, "unit": "m³"}
